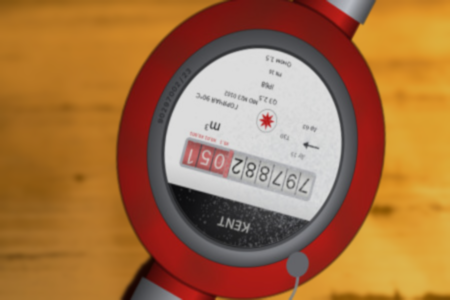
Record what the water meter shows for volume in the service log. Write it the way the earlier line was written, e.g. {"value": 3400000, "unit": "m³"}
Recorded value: {"value": 797882.051, "unit": "m³"}
